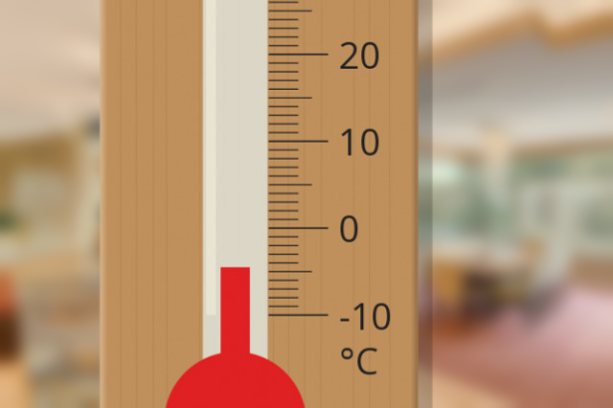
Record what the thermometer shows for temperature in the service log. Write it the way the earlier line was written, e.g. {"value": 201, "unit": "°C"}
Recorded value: {"value": -4.5, "unit": "°C"}
